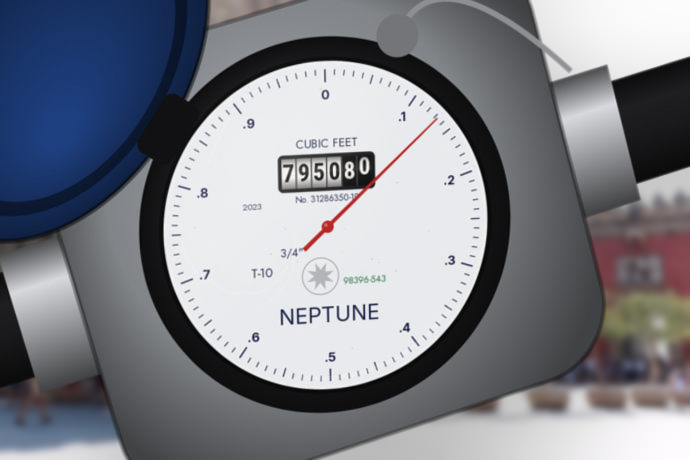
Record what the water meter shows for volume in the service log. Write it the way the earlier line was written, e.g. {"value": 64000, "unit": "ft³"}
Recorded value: {"value": 795080.13, "unit": "ft³"}
